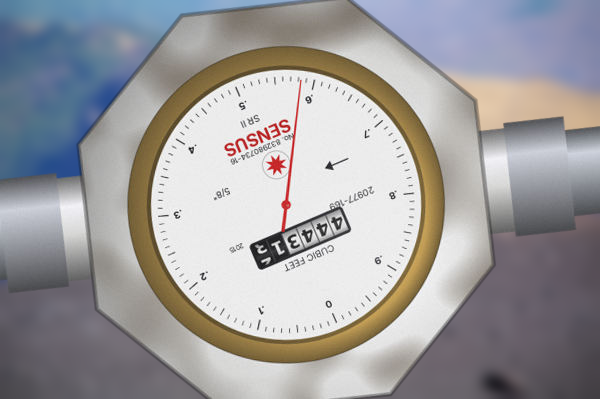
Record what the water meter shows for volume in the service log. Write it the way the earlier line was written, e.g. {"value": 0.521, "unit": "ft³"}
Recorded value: {"value": 444312.58, "unit": "ft³"}
